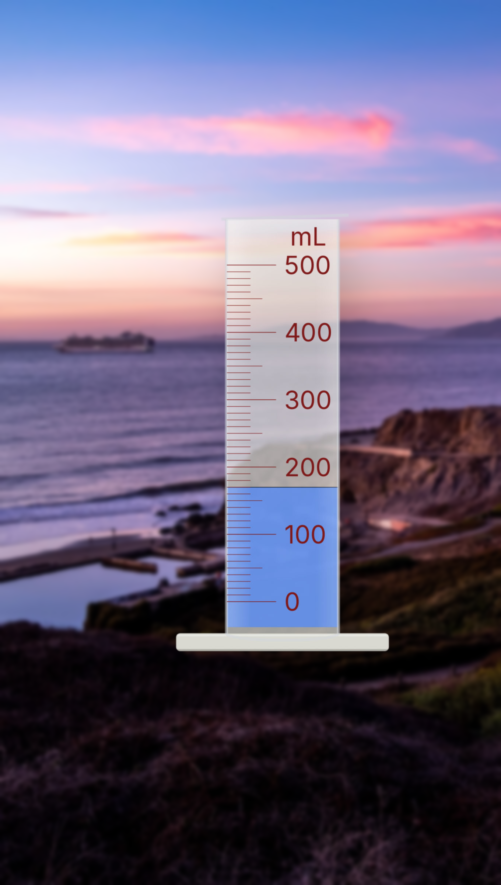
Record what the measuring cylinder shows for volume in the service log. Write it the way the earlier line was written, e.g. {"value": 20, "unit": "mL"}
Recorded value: {"value": 170, "unit": "mL"}
